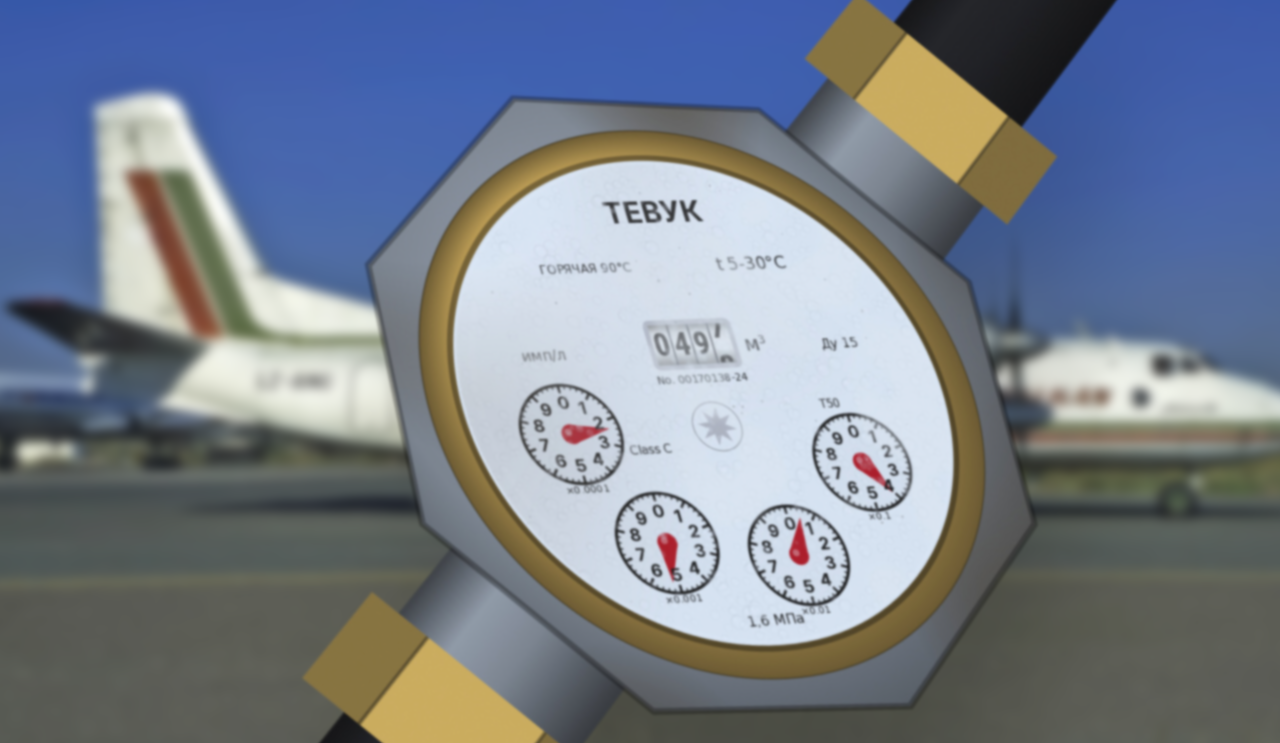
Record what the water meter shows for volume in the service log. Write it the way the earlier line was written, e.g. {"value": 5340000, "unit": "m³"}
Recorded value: {"value": 497.4052, "unit": "m³"}
